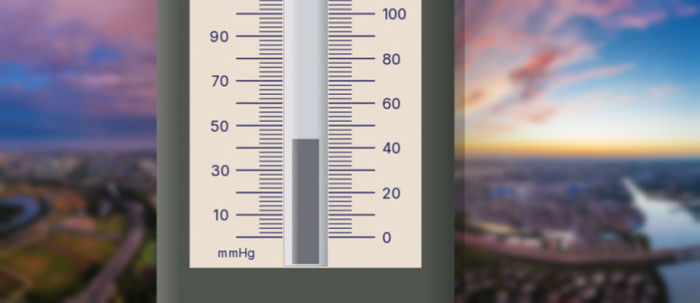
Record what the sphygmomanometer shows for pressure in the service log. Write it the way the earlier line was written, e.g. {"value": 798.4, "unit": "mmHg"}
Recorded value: {"value": 44, "unit": "mmHg"}
